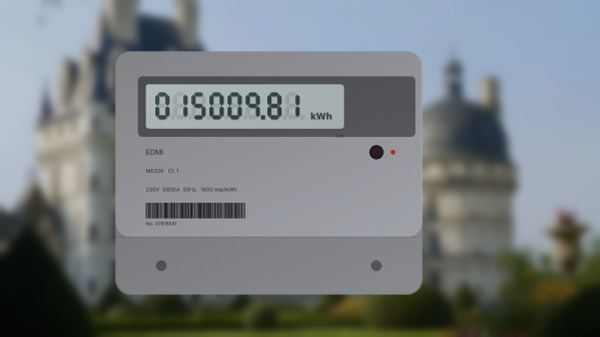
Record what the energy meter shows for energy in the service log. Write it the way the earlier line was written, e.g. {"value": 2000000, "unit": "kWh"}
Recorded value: {"value": 15009.81, "unit": "kWh"}
